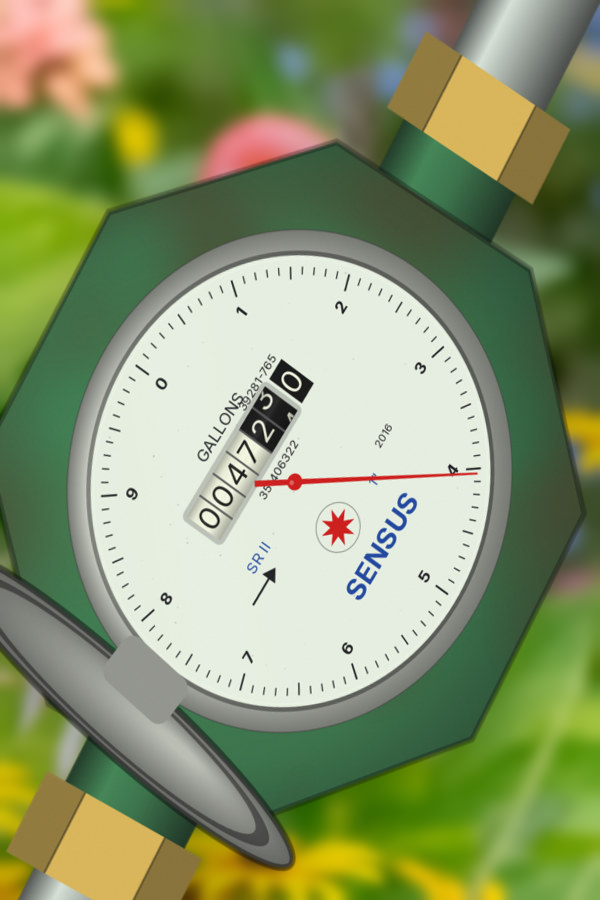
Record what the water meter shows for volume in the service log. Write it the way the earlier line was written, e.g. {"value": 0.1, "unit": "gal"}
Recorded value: {"value": 47234.0, "unit": "gal"}
